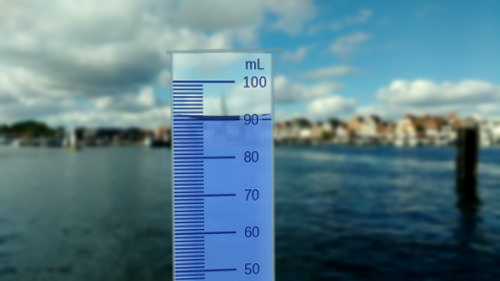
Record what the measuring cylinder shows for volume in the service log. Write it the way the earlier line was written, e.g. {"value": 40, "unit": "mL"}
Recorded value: {"value": 90, "unit": "mL"}
